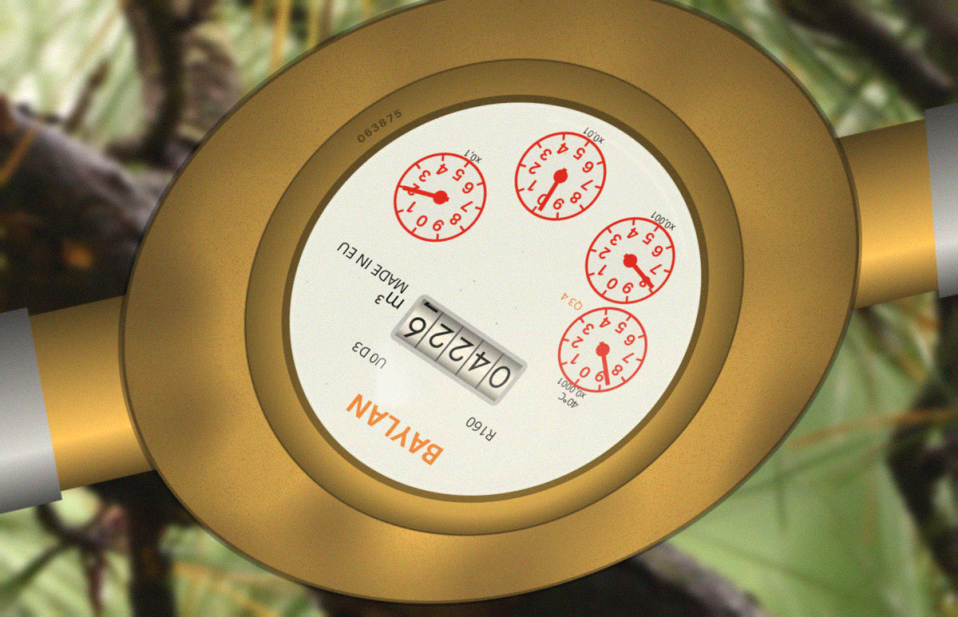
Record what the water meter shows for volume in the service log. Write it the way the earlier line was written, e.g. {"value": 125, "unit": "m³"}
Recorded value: {"value": 4226.1978, "unit": "m³"}
